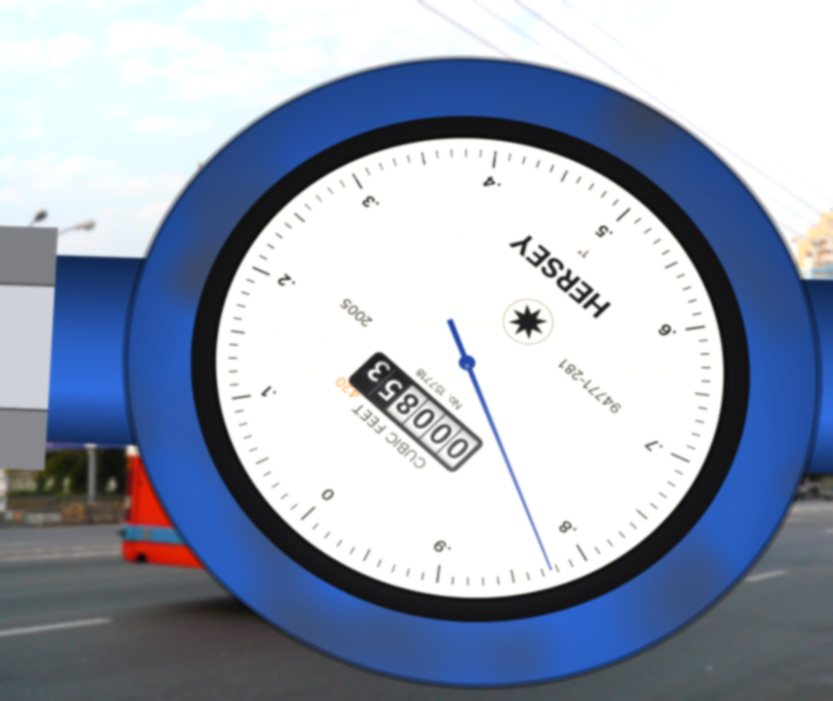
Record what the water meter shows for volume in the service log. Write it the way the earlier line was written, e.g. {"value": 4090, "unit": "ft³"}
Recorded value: {"value": 852.82, "unit": "ft³"}
